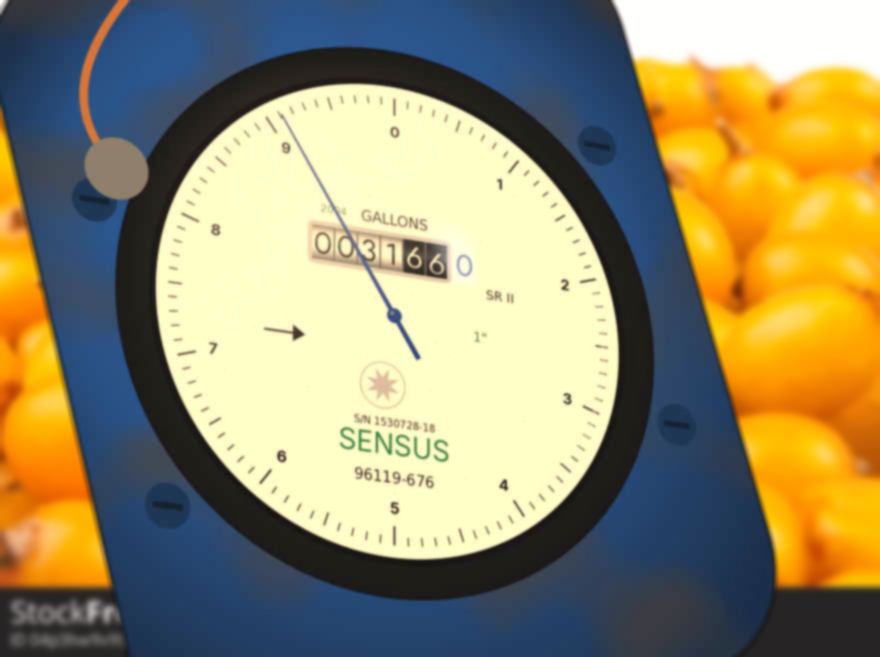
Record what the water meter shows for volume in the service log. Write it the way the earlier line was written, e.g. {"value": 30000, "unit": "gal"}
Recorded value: {"value": 31659.1, "unit": "gal"}
